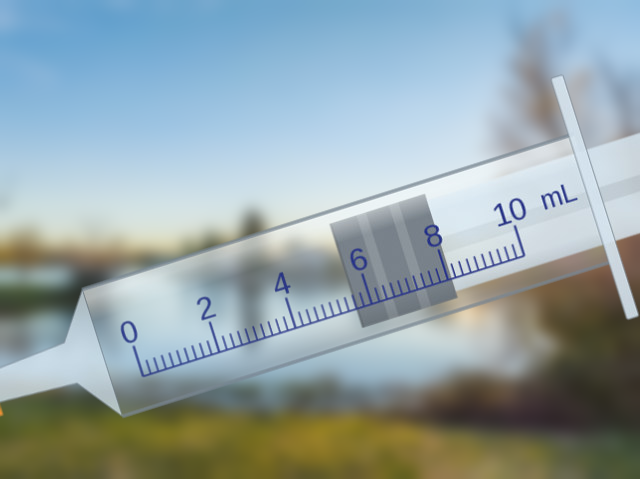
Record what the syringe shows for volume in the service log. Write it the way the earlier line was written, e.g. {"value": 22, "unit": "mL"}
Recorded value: {"value": 5.6, "unit": "mL"}
